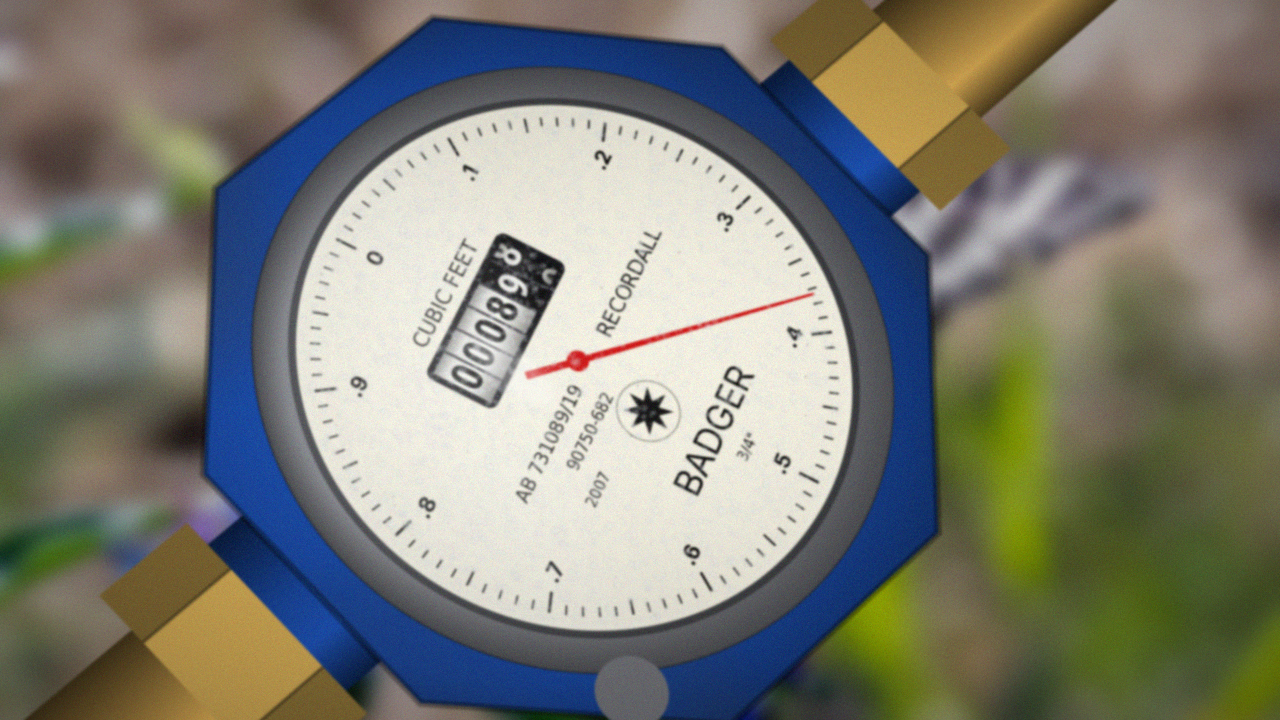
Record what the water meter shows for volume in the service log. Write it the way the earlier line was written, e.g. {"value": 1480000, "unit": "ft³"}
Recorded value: {"value": 898.37, "unit": "ft³"}
